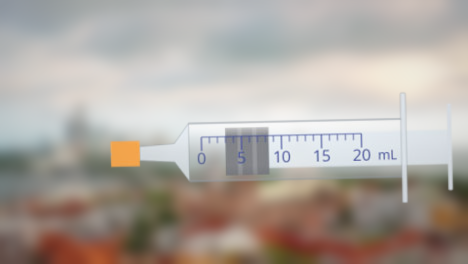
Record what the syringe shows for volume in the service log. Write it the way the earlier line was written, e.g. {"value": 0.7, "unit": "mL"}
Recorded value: {"value": 3, "unit": "mL"}
